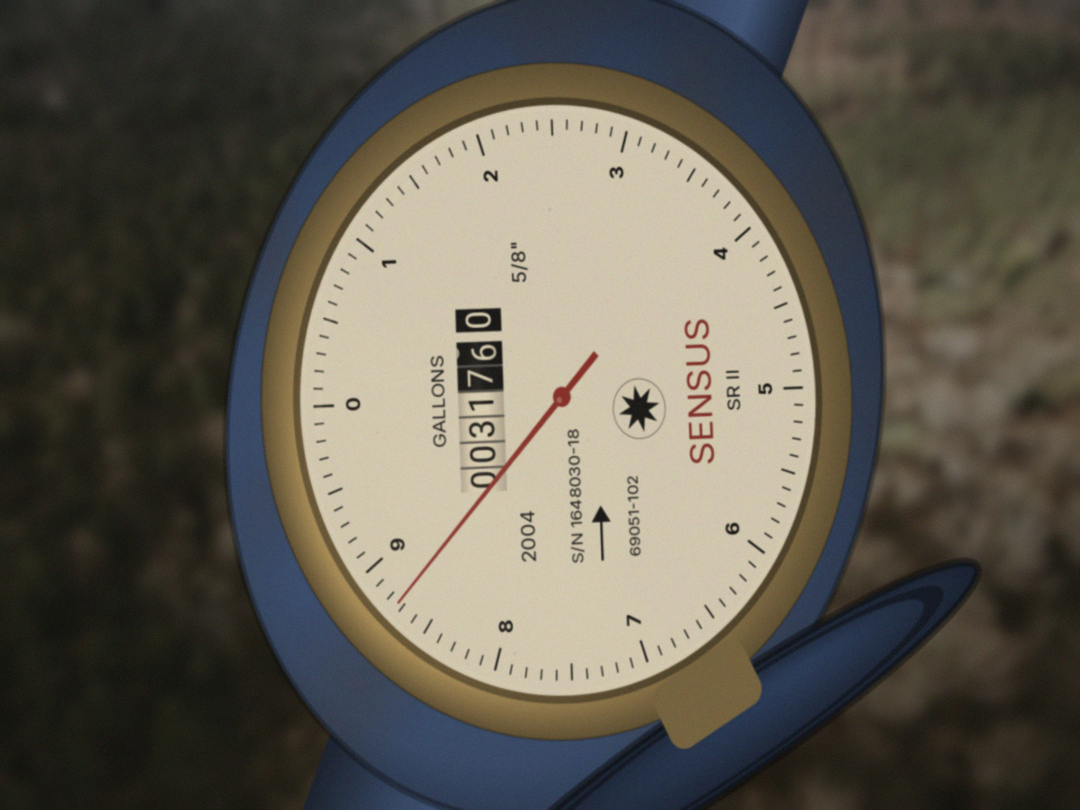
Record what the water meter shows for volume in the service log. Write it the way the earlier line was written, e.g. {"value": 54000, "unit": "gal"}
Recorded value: {"value": 31758.7, "unit": "gal"}
